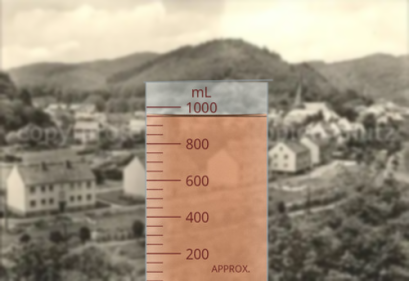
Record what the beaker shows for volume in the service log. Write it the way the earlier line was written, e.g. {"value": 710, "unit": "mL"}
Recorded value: {"value": 950, "unit": "mL"}
